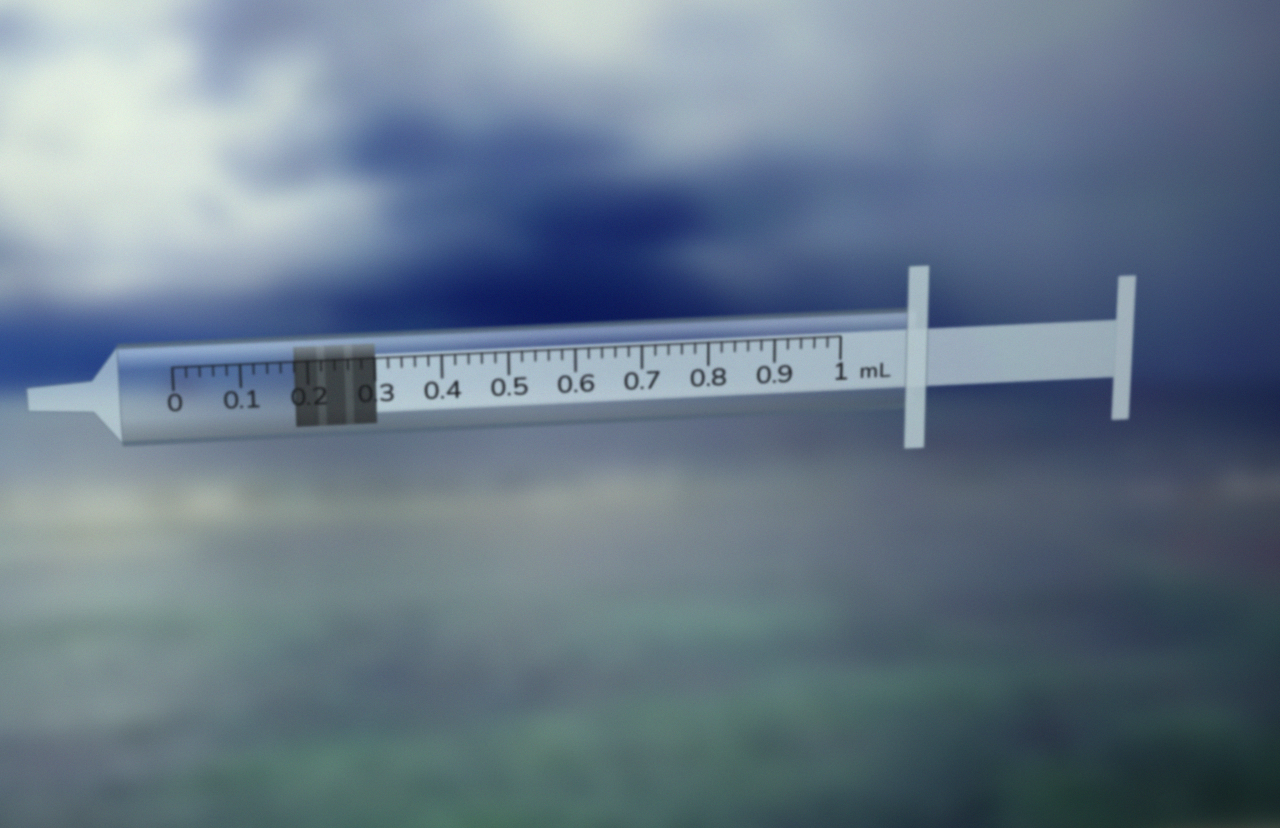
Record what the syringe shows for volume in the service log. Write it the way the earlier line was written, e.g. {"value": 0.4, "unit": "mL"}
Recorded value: {"value": 0.18, "unit": "mL"}
